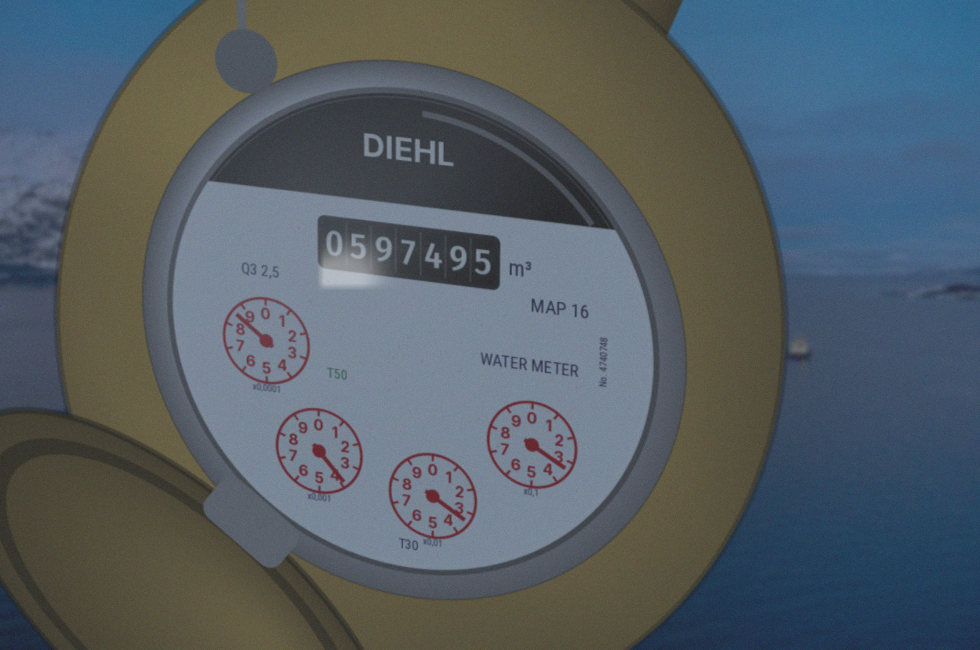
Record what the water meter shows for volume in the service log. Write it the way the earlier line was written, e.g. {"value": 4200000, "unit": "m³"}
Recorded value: {"value": 597495.3338, "unit": "m³"}
